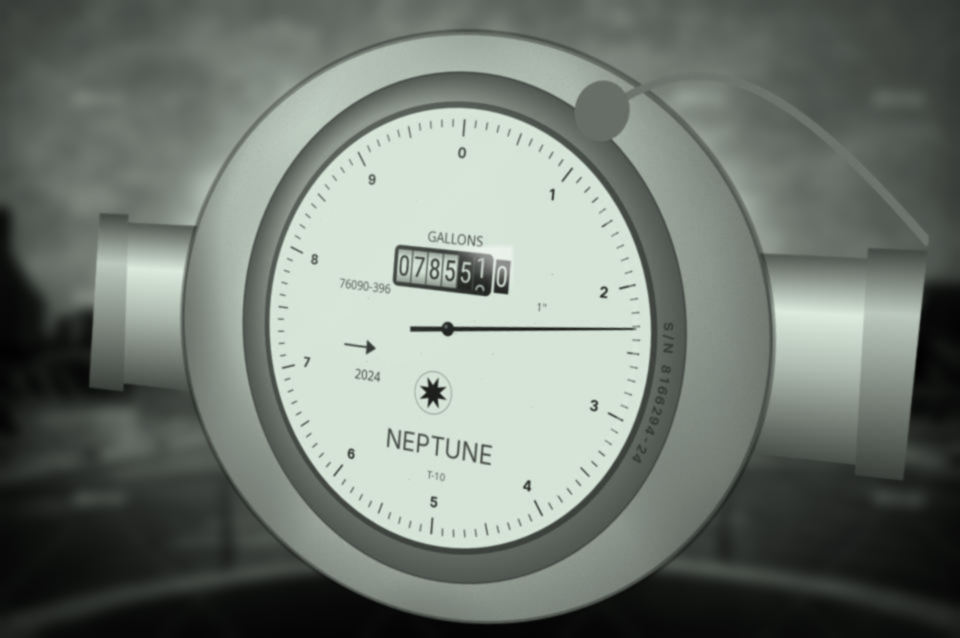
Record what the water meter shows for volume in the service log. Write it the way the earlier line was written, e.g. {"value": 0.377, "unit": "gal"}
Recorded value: {"value": 785512.3, "unit": "gal"}
